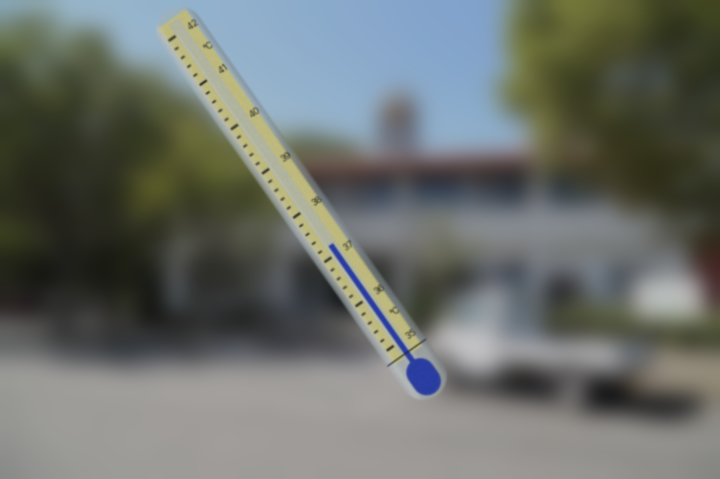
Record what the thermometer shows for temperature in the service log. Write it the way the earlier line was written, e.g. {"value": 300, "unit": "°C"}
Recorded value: {"value": 37.2, "unit": "°C"}
